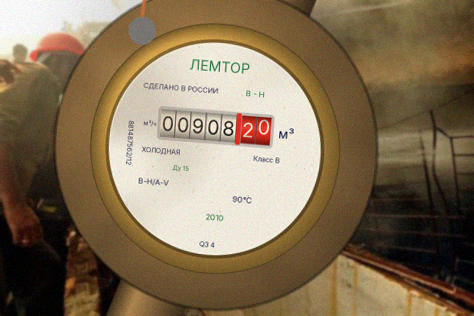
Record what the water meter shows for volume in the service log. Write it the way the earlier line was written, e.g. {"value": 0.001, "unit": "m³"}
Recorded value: {"value": 908.20, "unit": "m³"}
